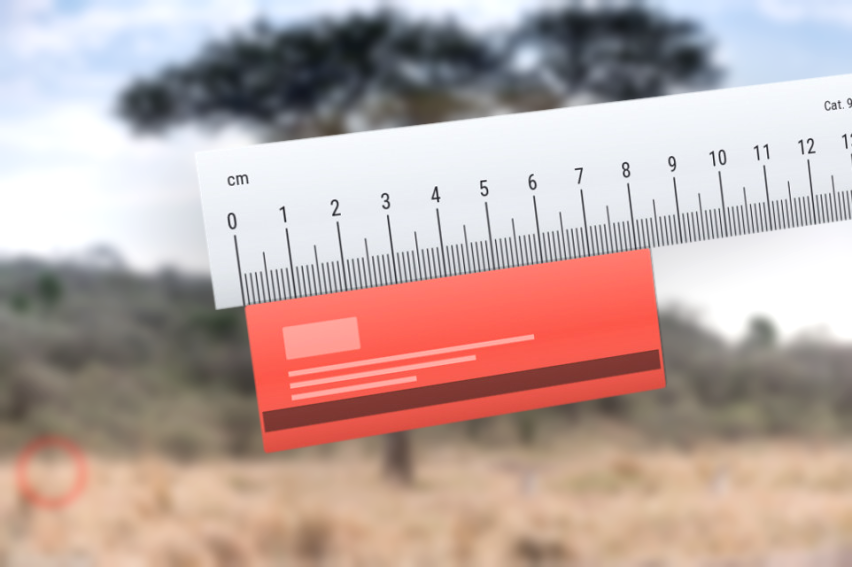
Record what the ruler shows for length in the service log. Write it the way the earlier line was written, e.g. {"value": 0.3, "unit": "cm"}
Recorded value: {"value": 8.3, "unit": "cm"}
